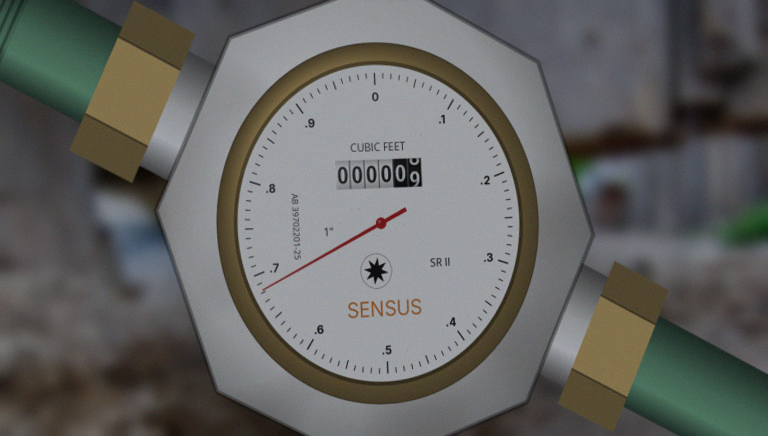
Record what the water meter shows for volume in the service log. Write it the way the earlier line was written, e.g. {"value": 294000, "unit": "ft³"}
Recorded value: {"value": 8.68, "unit": "ft³"}
